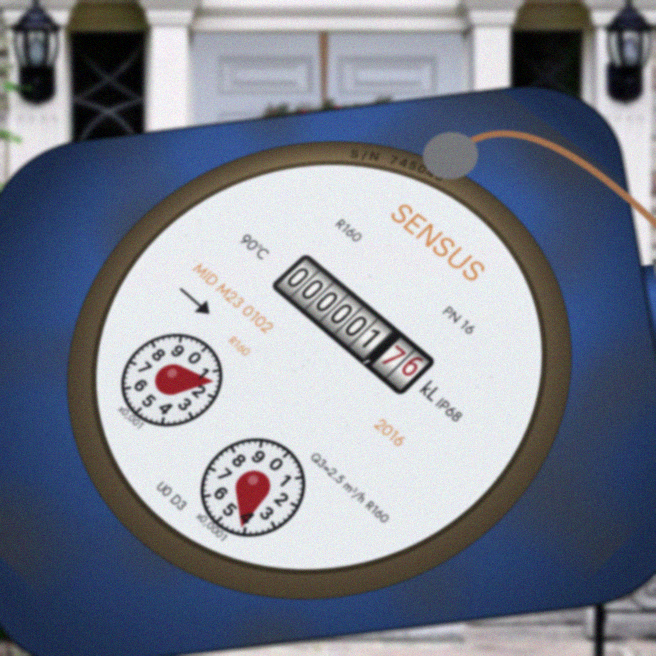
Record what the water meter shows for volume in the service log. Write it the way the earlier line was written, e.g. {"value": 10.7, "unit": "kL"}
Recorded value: {"value": 1.7614, "unit": "kL"}
